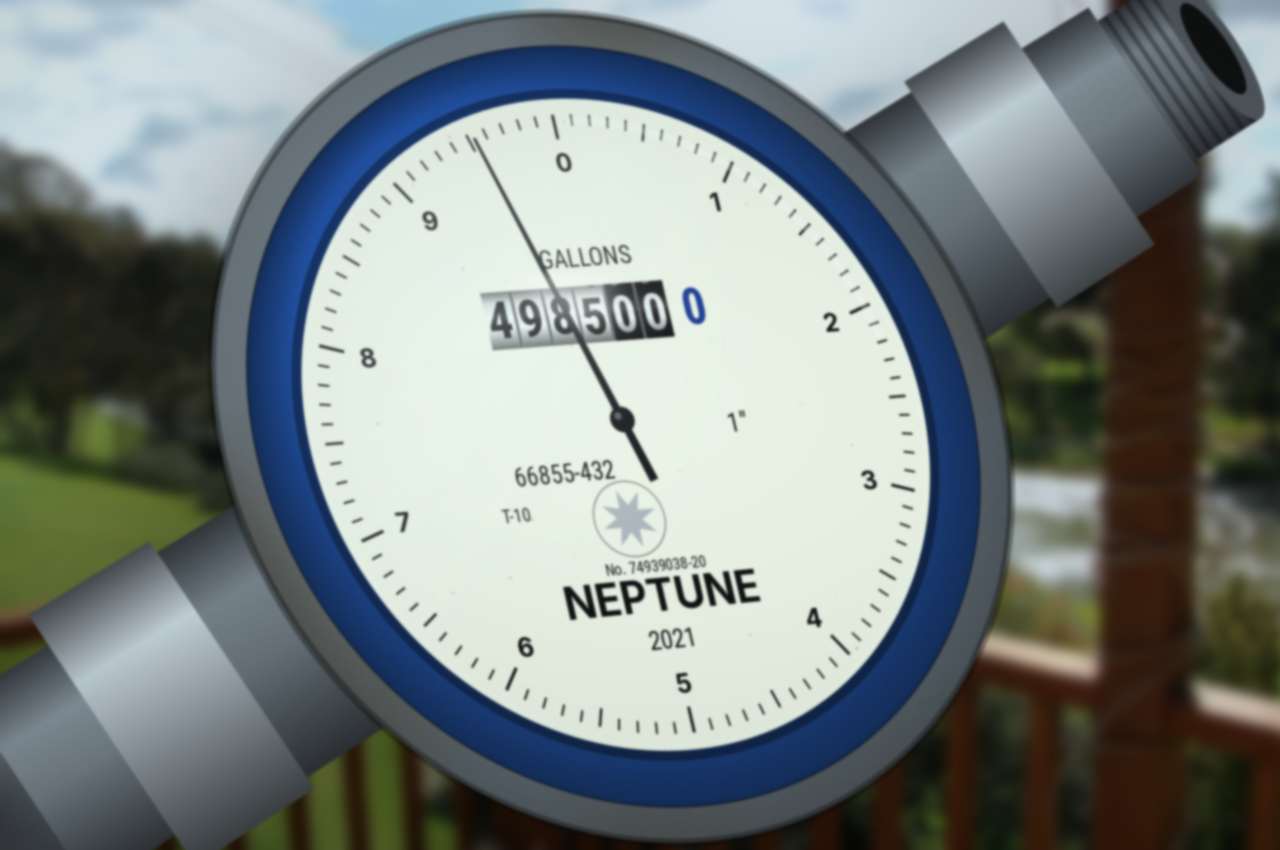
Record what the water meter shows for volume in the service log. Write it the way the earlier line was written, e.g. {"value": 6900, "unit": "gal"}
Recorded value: {"value": 4984999.5, "unit": "gal"}
